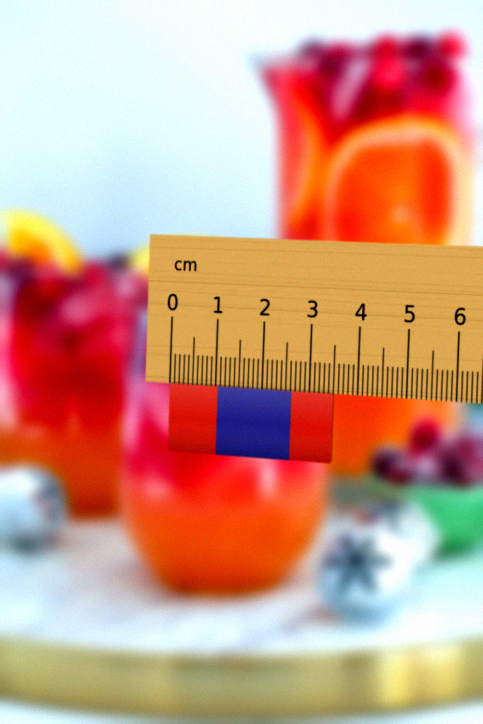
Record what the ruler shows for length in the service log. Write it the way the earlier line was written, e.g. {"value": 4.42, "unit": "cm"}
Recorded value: {"value": 3.5, "unit": "cm"}
